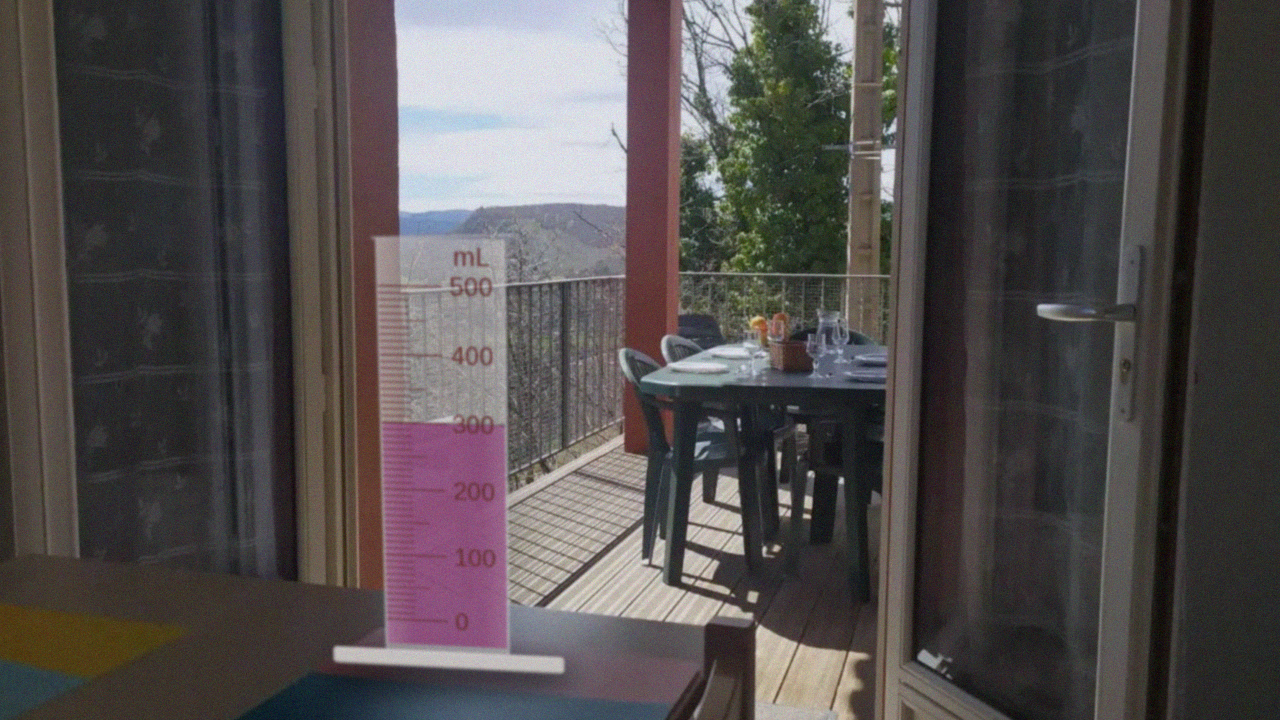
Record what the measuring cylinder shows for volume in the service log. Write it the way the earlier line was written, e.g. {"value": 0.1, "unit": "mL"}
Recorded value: {"value": 300, "unit": "mL"}
